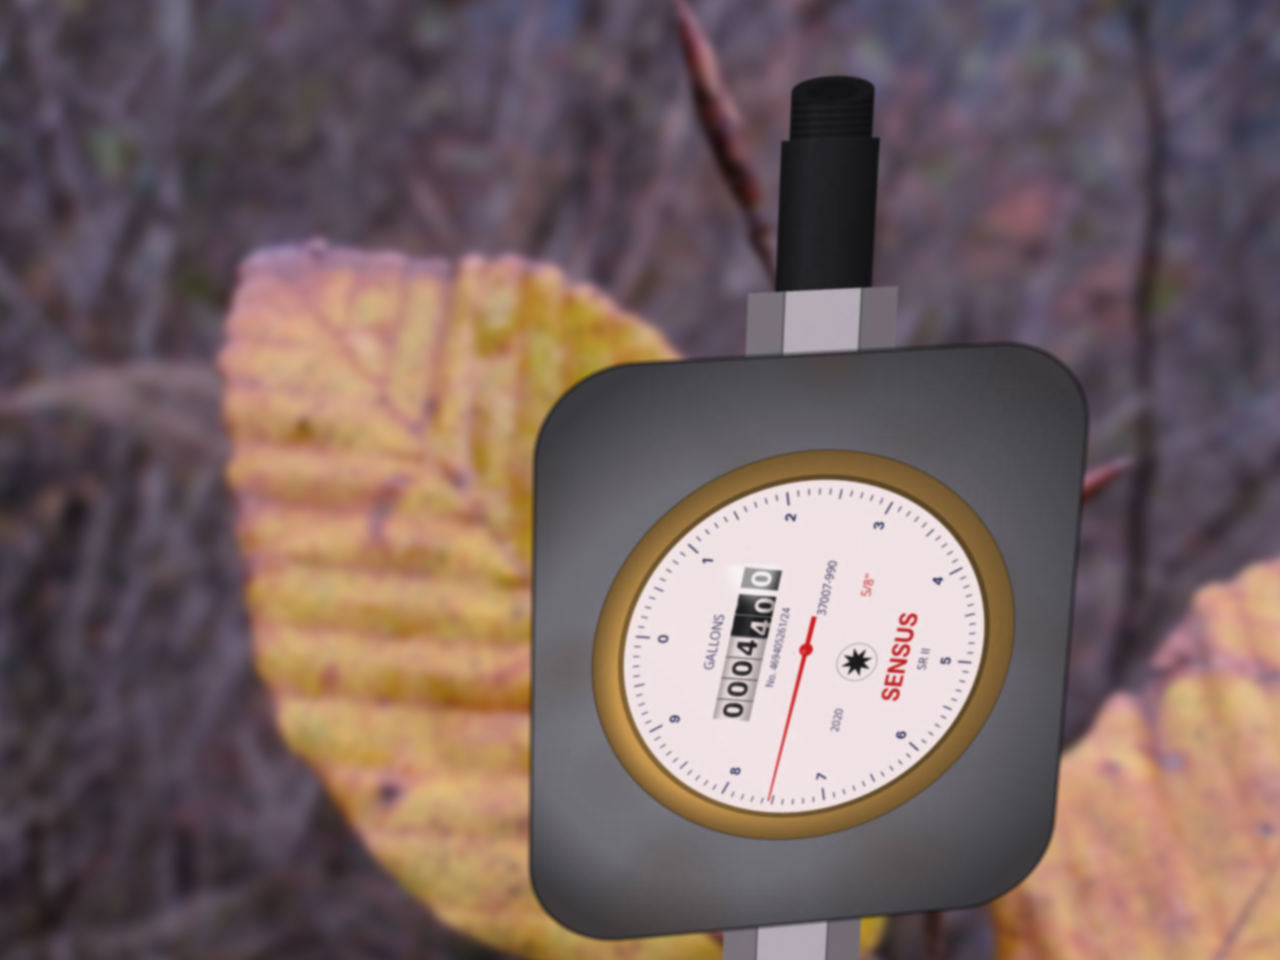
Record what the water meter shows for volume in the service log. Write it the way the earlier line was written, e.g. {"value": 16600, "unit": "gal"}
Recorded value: {"value": 4397.5, "unit": "gal"}
